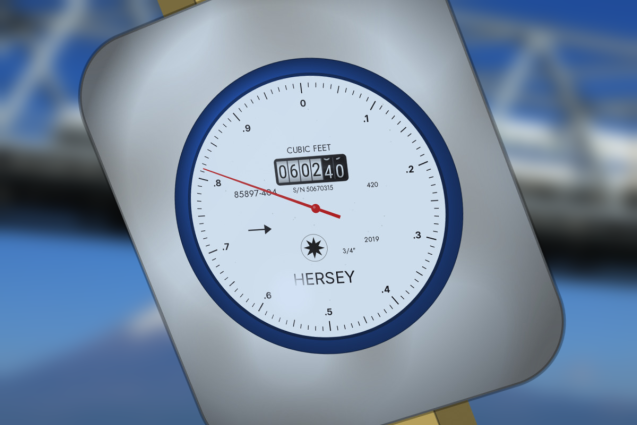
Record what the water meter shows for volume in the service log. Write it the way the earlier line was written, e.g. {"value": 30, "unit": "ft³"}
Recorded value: {"value": 60239.81, "unit": "ft³"}
